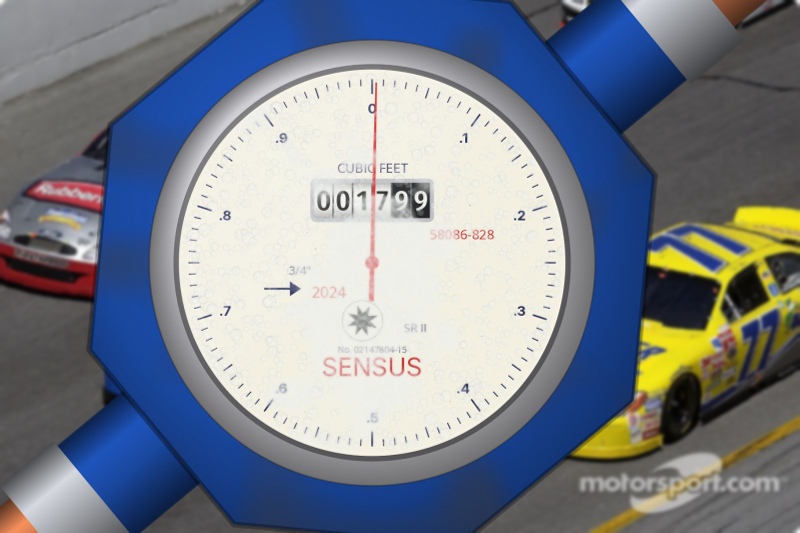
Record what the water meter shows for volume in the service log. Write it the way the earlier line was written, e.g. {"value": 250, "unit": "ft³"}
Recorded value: {"value": 1799.00, "unit": "ft³"}
